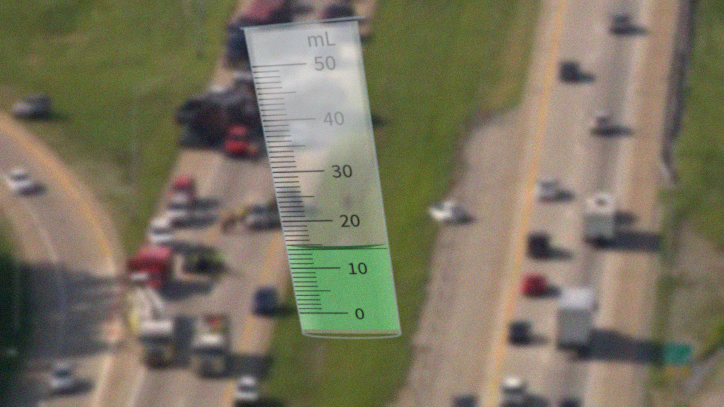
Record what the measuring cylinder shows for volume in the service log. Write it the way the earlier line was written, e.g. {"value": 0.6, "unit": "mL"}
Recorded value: {"value": 14, "unit": "mL"}
